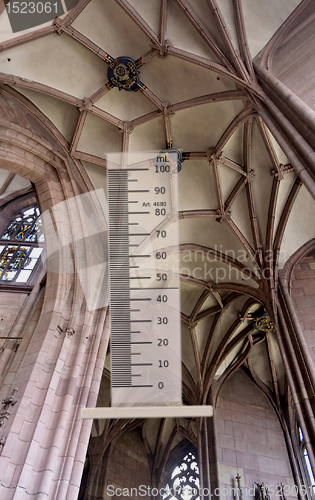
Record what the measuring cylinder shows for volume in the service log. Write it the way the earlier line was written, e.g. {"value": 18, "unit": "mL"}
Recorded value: {"value": 45, "unit": "mL"}
